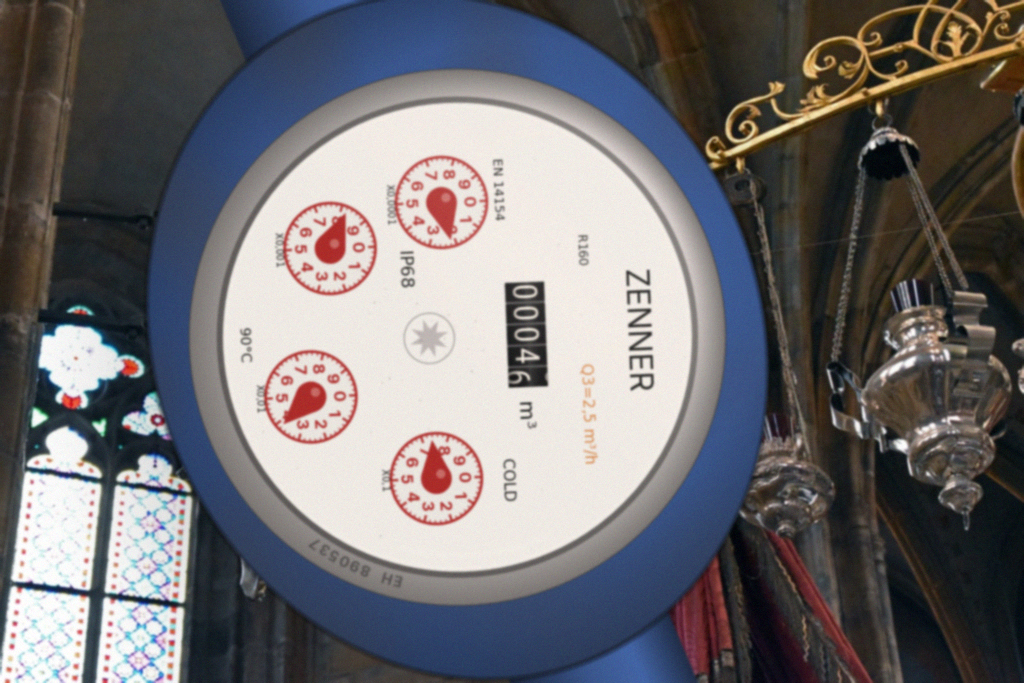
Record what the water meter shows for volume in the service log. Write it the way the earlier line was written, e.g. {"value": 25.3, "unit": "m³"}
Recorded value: {"value": 45.7382, "unit": "m³"}
